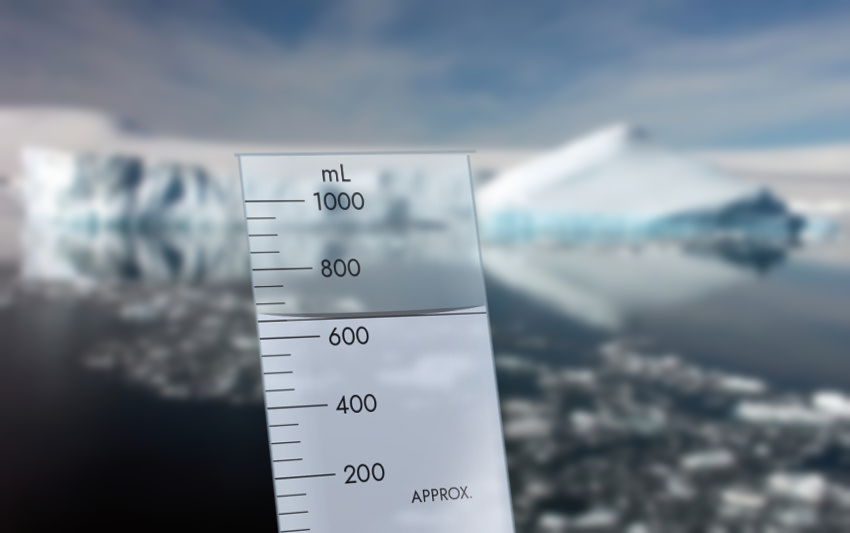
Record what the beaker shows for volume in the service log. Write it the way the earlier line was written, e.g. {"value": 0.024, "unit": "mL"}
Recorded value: {"value": 650, "unit": "mL"}
